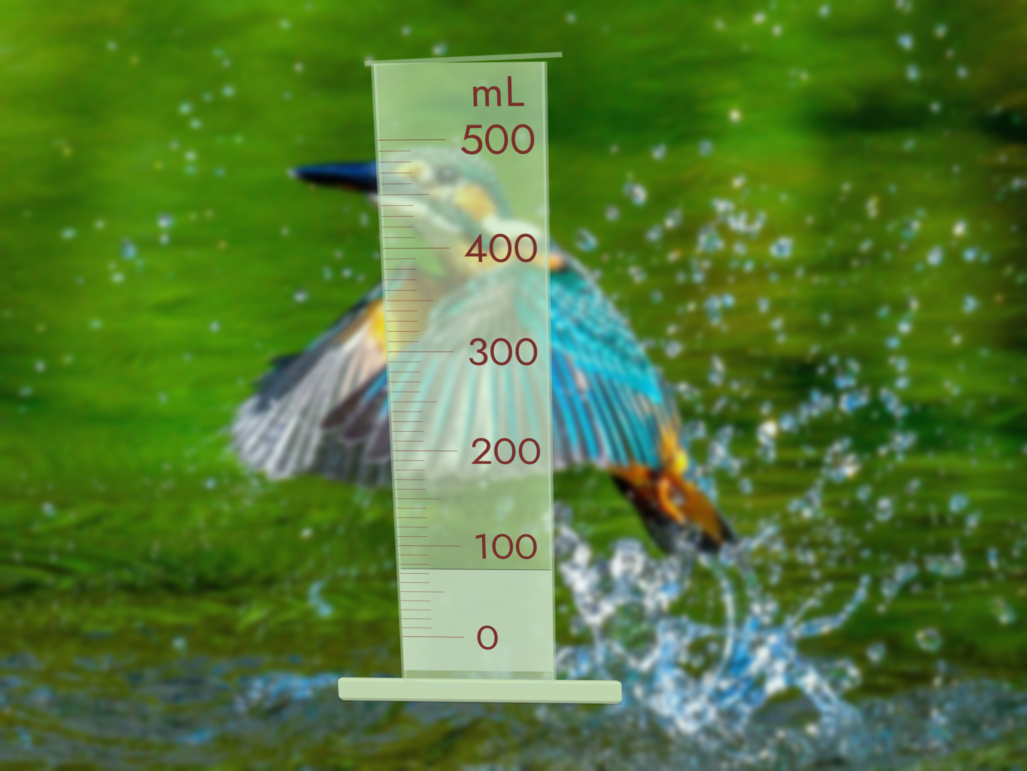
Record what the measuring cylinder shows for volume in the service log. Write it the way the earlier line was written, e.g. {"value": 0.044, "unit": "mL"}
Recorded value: {"value": 75, "unit": "mL"}
